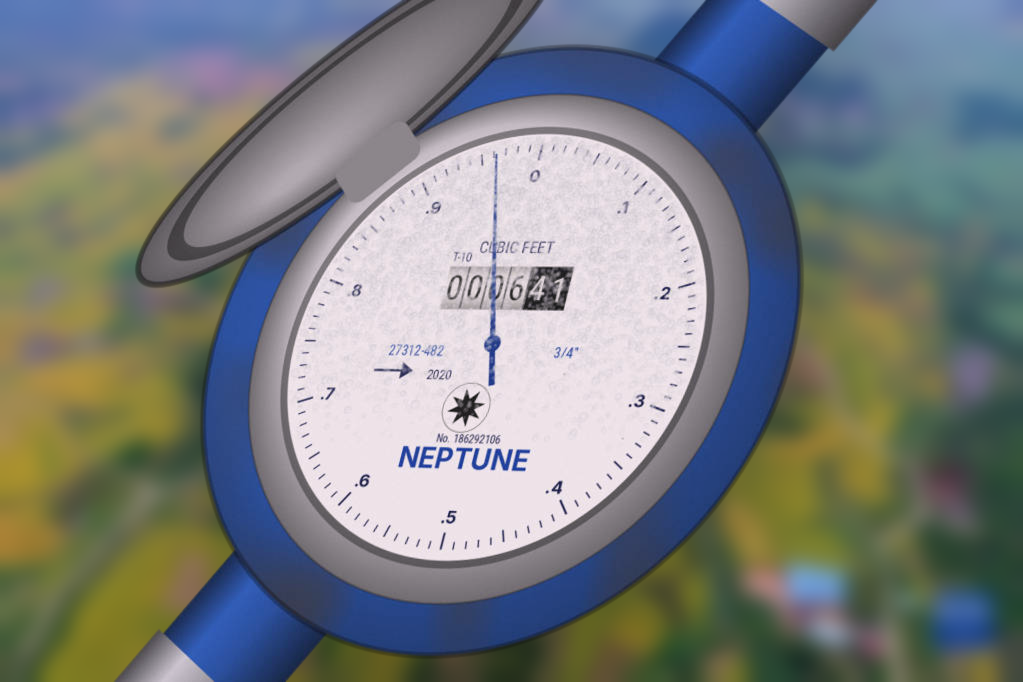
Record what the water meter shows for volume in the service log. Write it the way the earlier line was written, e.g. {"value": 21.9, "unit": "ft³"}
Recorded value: {"value": 640.96, "unit": "ft³"}
